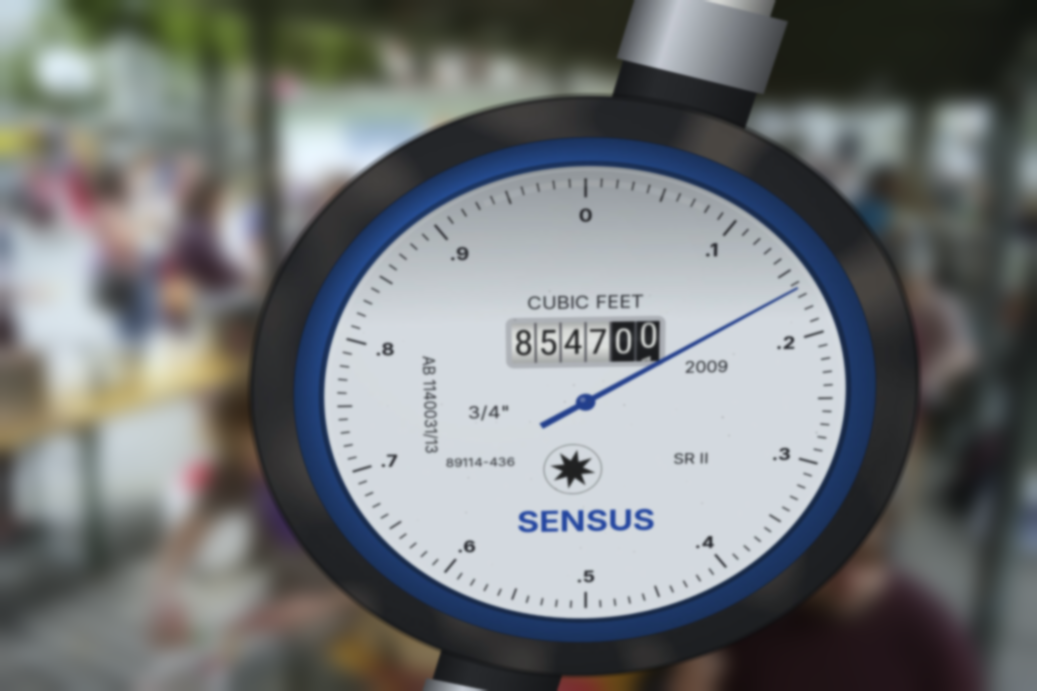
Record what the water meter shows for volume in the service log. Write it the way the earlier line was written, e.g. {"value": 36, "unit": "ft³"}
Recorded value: {"value": 854700.16, "unit": "ft³"}
